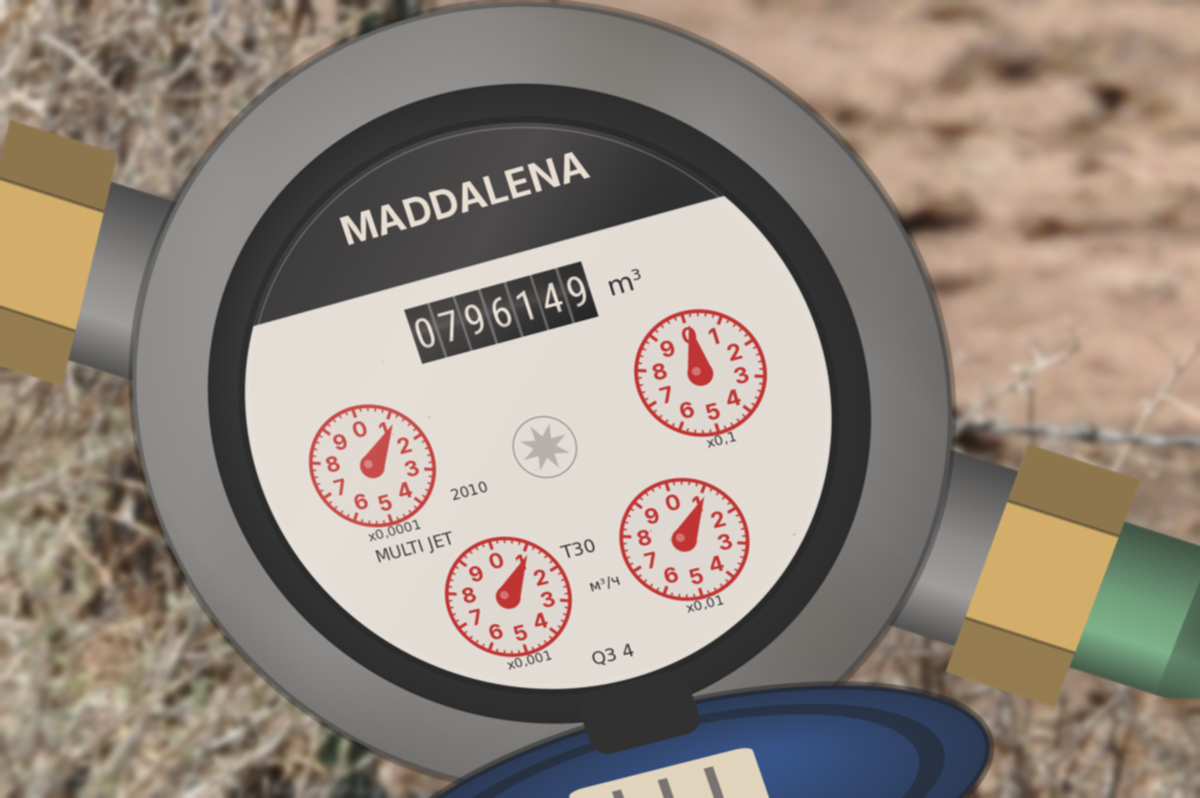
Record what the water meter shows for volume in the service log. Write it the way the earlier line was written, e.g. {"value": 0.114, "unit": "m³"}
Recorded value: {"value": 796149.0111, "unit": "m³"}
